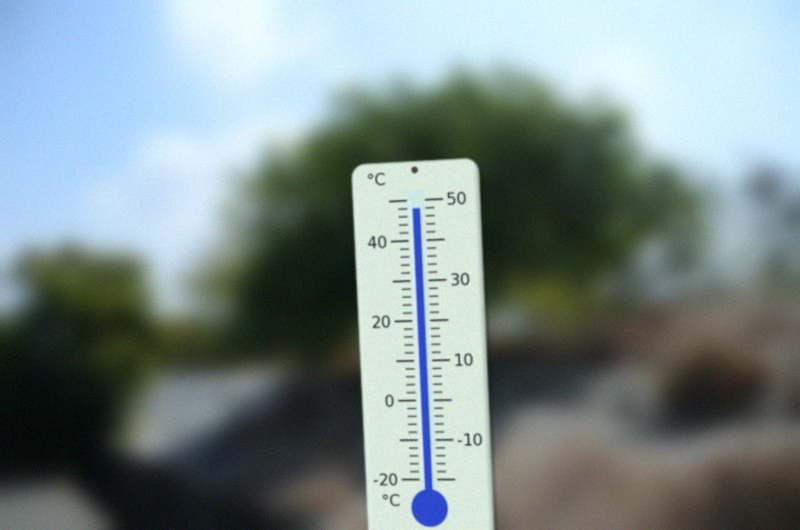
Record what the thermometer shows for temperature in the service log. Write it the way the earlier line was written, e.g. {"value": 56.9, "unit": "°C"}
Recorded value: {"value": 48, "unit": "°C"}
